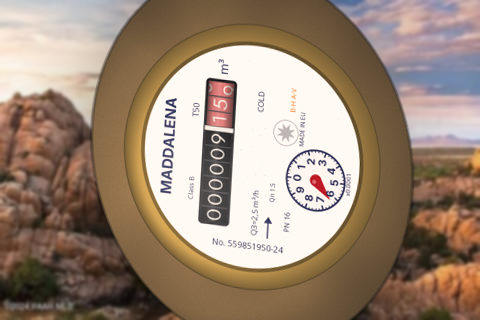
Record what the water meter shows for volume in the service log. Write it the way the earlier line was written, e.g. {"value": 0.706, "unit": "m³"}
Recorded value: {"value": 9.1586, "unit": "m³"}
